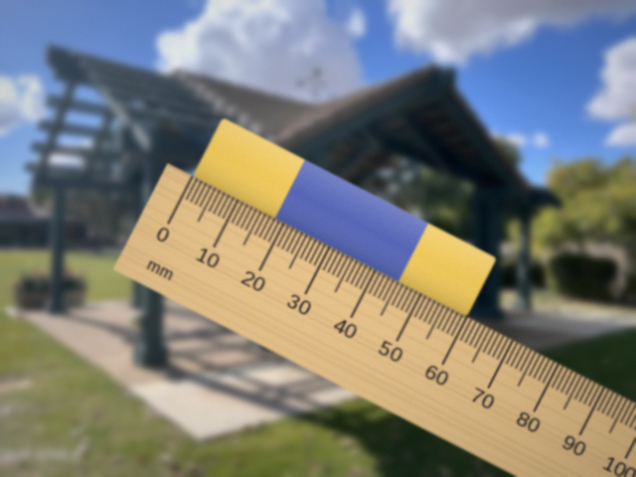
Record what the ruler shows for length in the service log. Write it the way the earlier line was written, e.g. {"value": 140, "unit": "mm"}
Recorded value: {"value": 60, "unit": "mm"}
